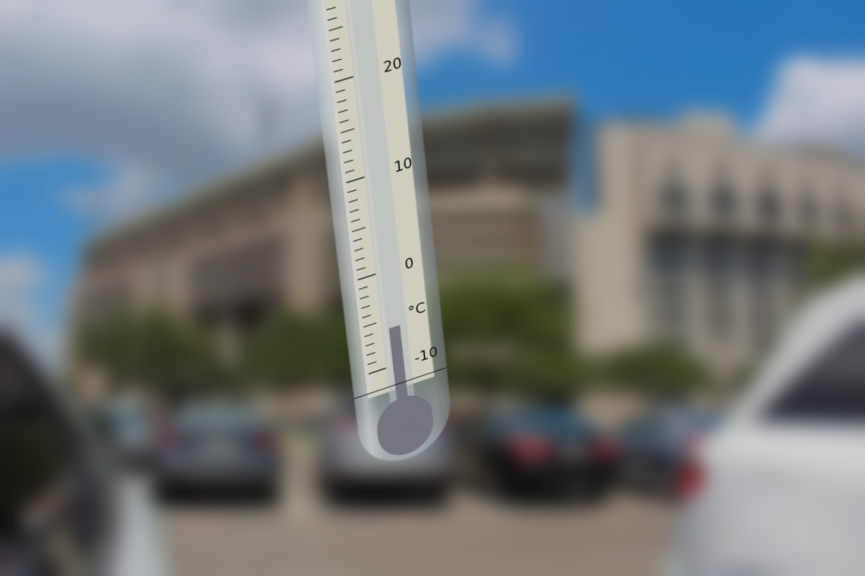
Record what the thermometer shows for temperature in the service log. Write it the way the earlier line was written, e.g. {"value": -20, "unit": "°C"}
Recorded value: {"value": -6, "unit": "°C"}
